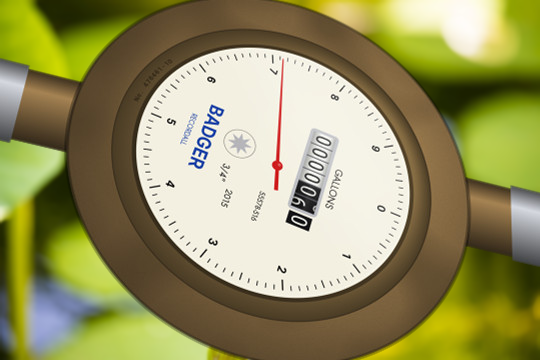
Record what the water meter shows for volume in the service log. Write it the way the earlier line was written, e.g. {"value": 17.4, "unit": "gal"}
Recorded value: {"value": 57.1, "unit": "gal"}
